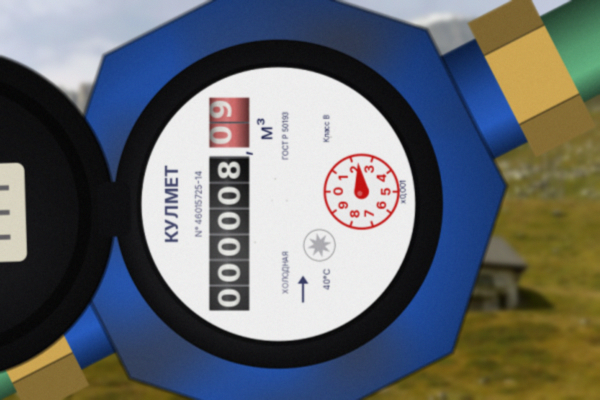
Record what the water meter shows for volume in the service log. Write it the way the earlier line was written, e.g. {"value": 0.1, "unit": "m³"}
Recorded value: {"value": 8.092, "unit": "m³"}
